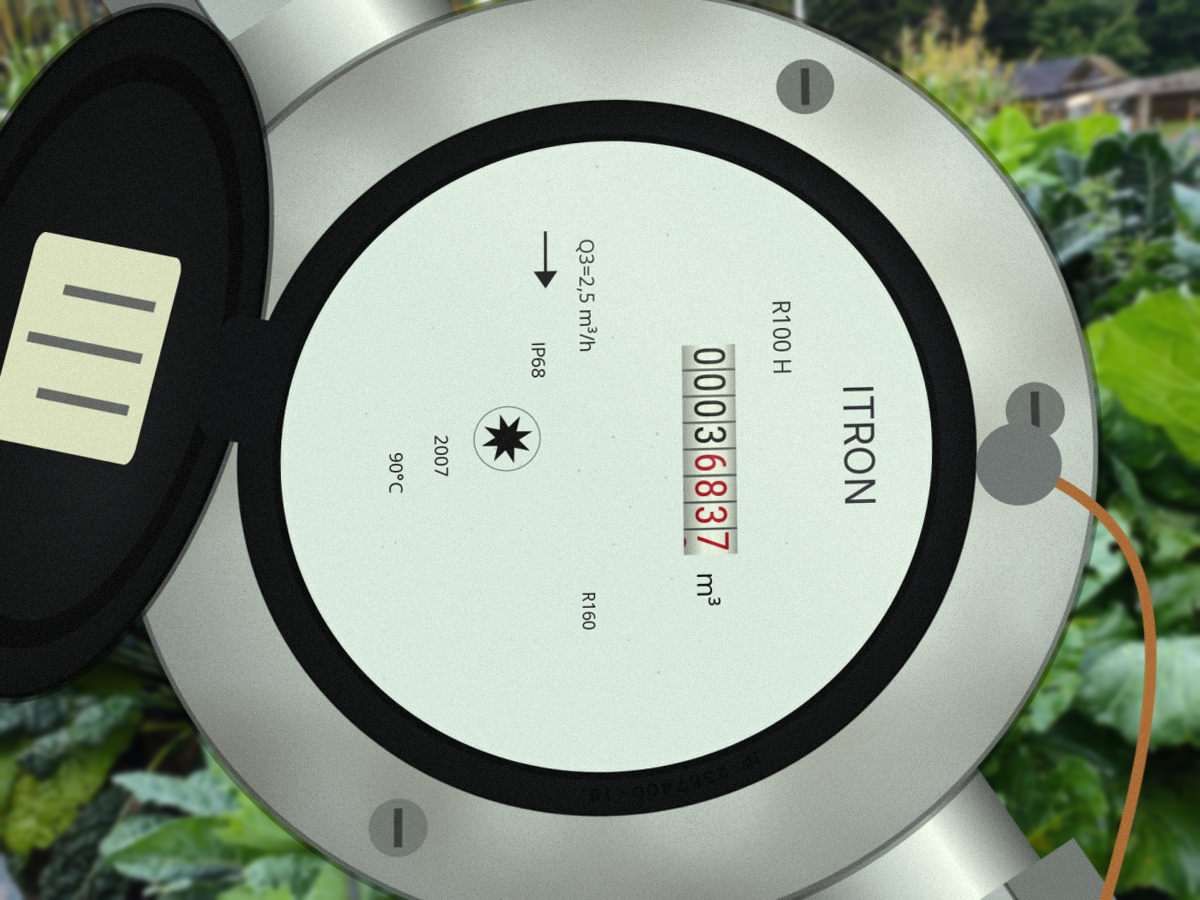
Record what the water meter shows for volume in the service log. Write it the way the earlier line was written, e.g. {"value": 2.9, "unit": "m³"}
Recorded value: {"value": 3.6837, "unit": "m³"}
